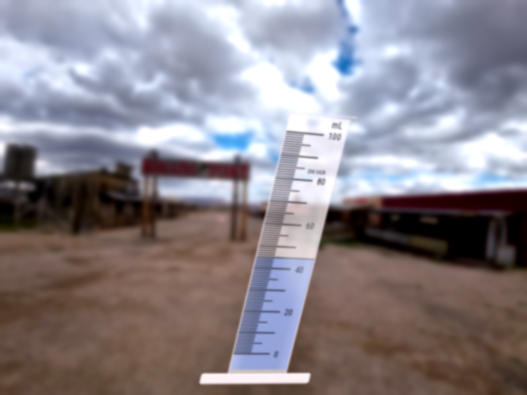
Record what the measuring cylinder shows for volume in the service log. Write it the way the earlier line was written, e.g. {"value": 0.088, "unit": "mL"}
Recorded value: {"value": 45, "unit": "mL"}
